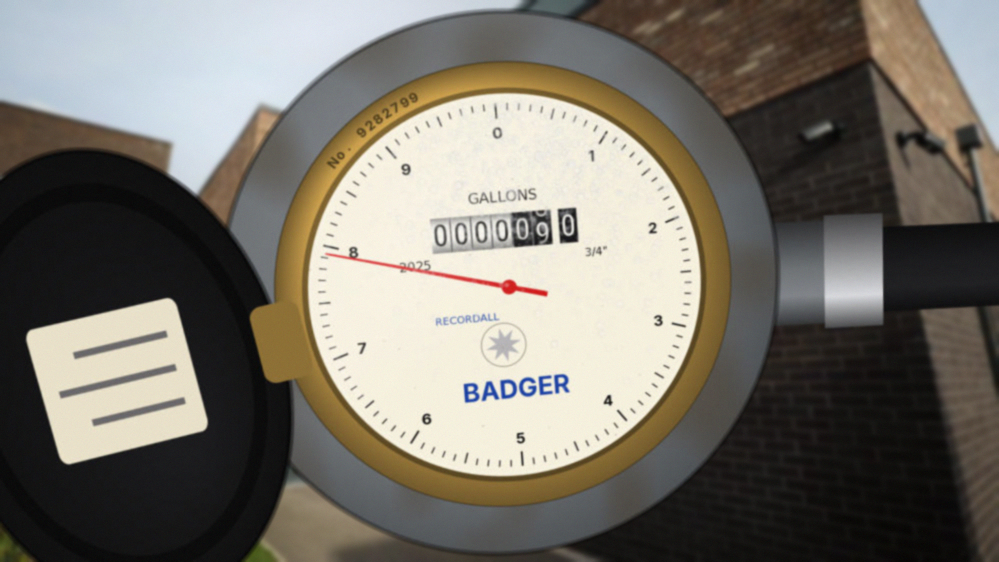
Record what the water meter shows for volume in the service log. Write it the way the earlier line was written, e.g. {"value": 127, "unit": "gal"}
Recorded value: {"value": 87.9, "unit": "gal"}
